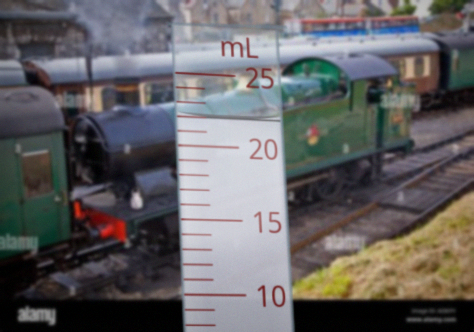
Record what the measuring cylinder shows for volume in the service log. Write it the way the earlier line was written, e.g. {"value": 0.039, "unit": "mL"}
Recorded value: {"value": 22, "unit": "mL"}
